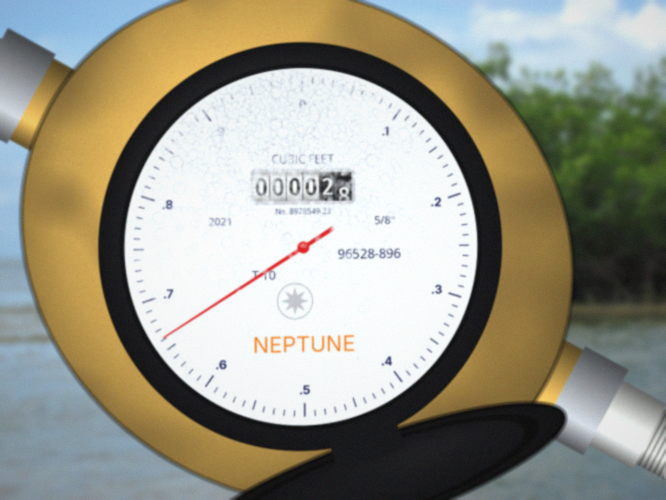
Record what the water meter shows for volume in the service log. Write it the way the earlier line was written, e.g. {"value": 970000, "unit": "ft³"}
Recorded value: {"value": 27.66, "unit": "ft³"}
